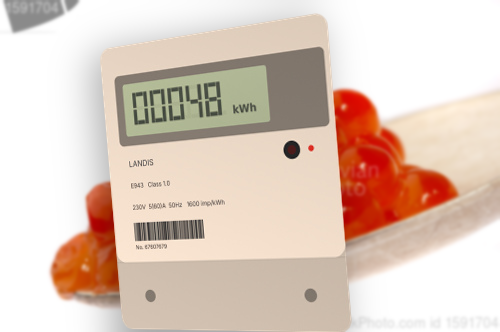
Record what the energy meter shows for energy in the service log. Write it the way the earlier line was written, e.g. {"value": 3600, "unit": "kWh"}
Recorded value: {"value": 48, "unit": "kWh"}
